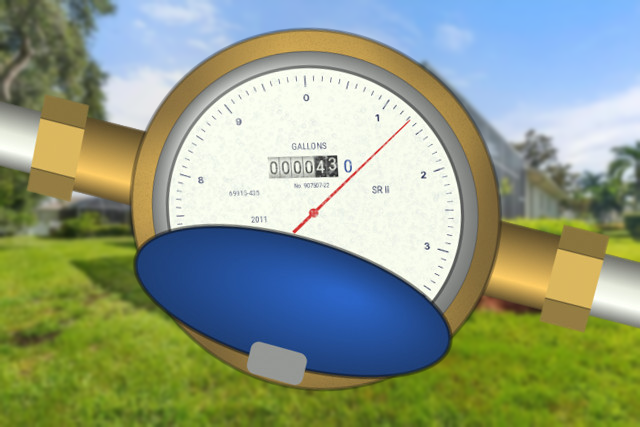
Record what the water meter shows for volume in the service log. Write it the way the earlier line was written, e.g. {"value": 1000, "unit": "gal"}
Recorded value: {"value": 431.3, "unit": "gal"}
